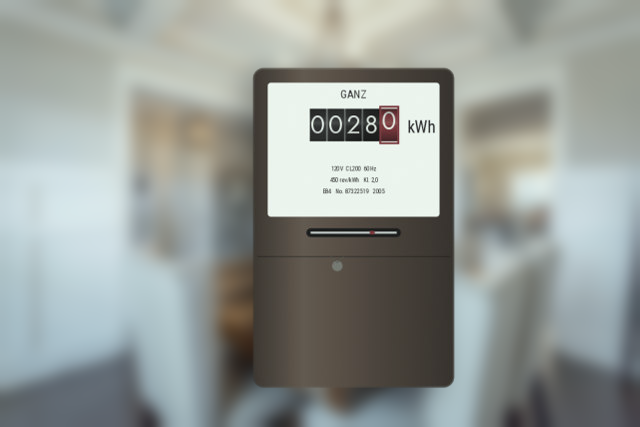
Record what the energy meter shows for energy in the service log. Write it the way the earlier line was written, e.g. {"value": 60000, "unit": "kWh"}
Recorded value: {"value": 28.0, "unit": "kWh"}
